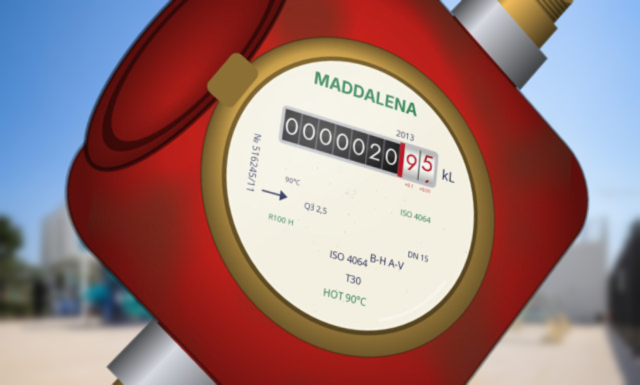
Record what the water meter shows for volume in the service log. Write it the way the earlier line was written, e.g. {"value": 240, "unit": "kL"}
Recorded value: {"value": 20.95, "unit": "kL"}
